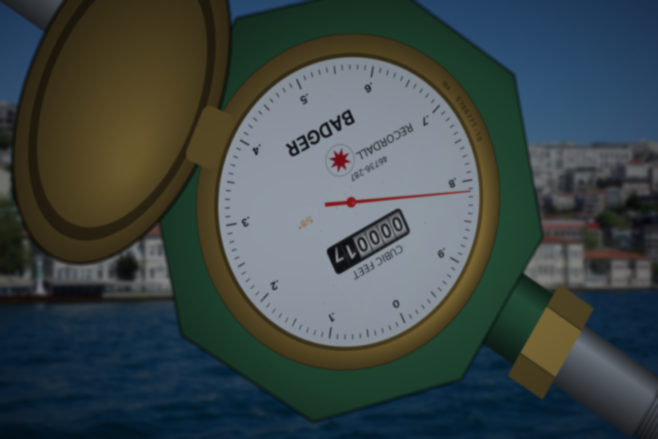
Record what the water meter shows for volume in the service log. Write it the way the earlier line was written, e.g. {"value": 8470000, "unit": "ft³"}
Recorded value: {"value": 16.81, "unit": "ft³"}
